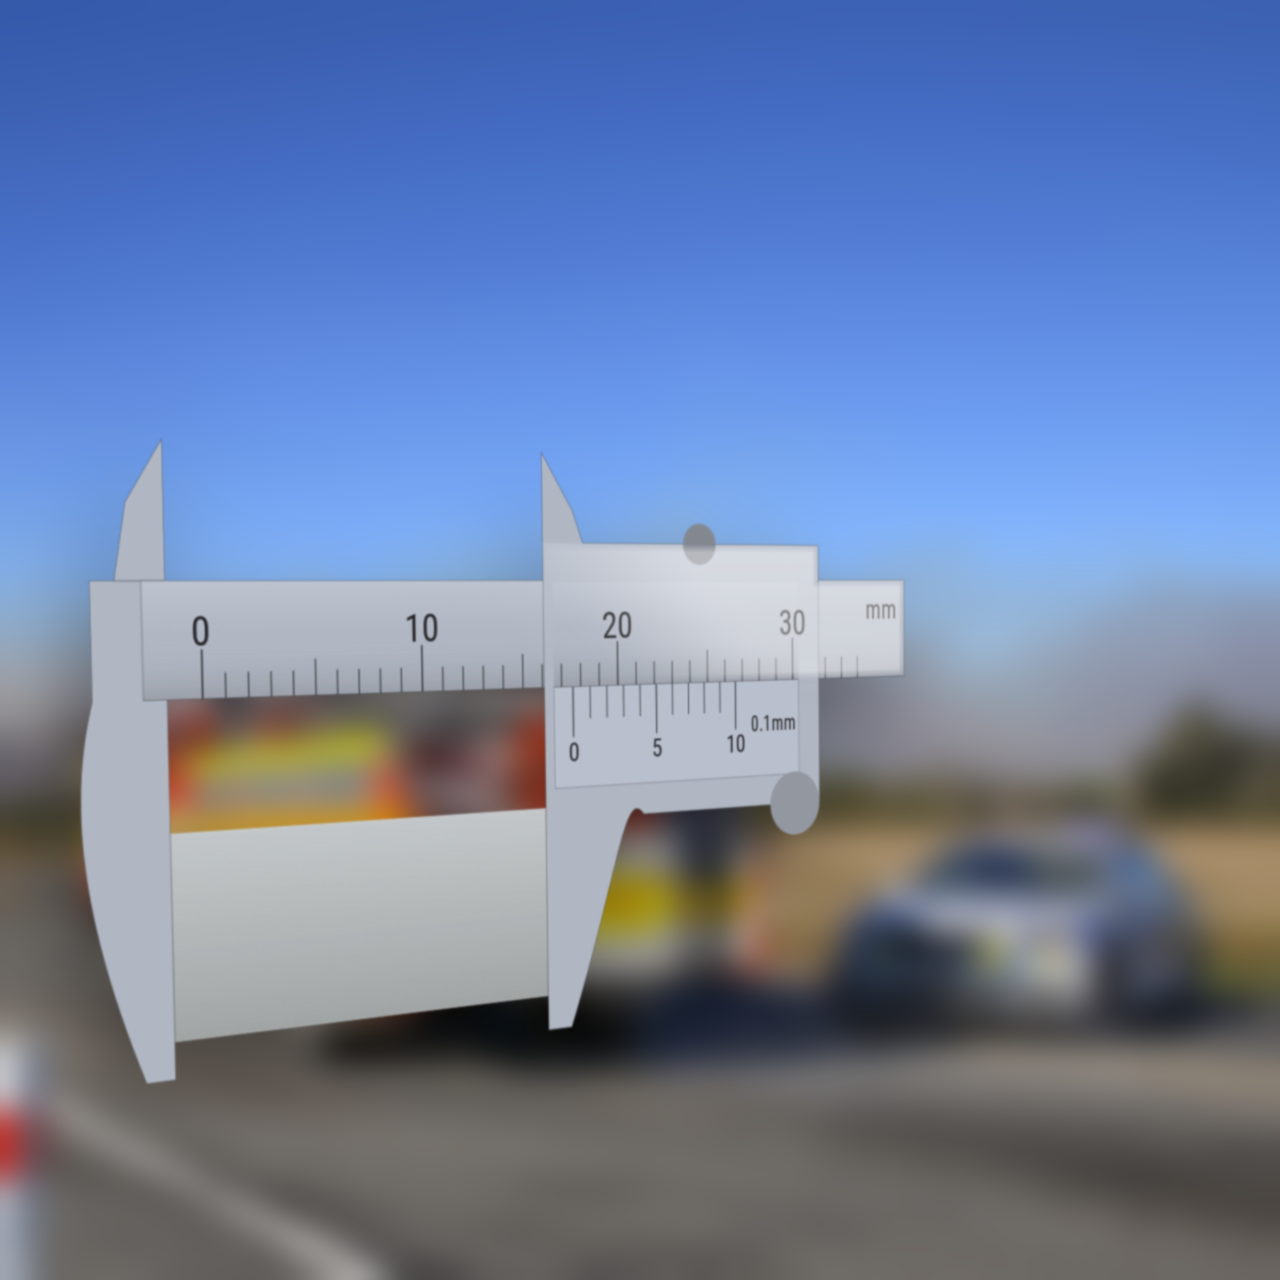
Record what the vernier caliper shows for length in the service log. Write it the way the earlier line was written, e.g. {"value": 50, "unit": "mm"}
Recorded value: {"value": 17.6, "unit": "mm"}
